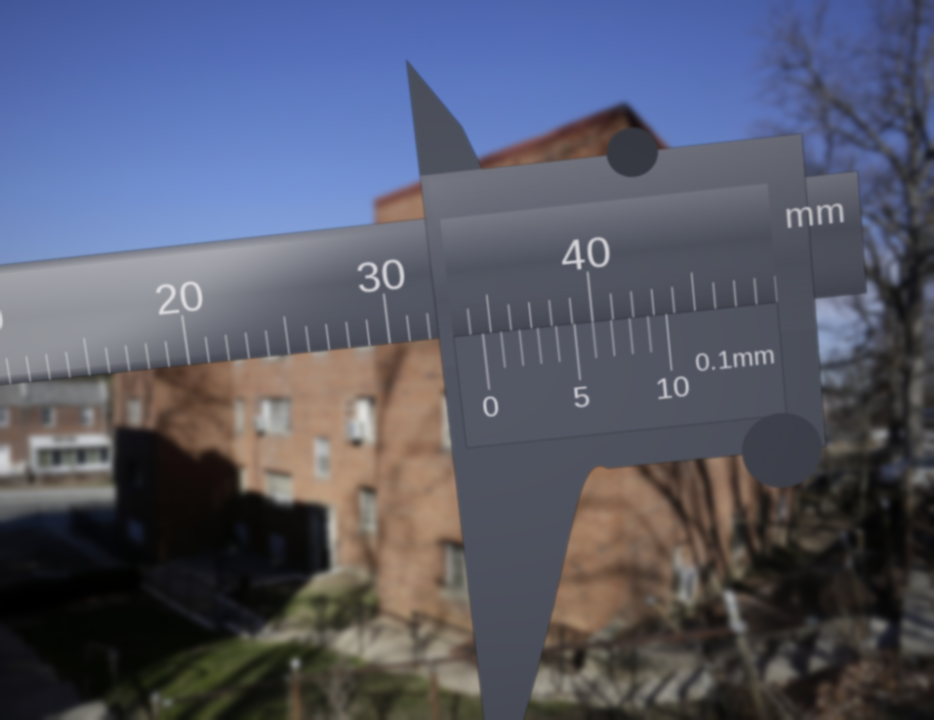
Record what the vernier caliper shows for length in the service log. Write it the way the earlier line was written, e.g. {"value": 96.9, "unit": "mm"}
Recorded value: {"value": 34.6, "unit": "mm"}
